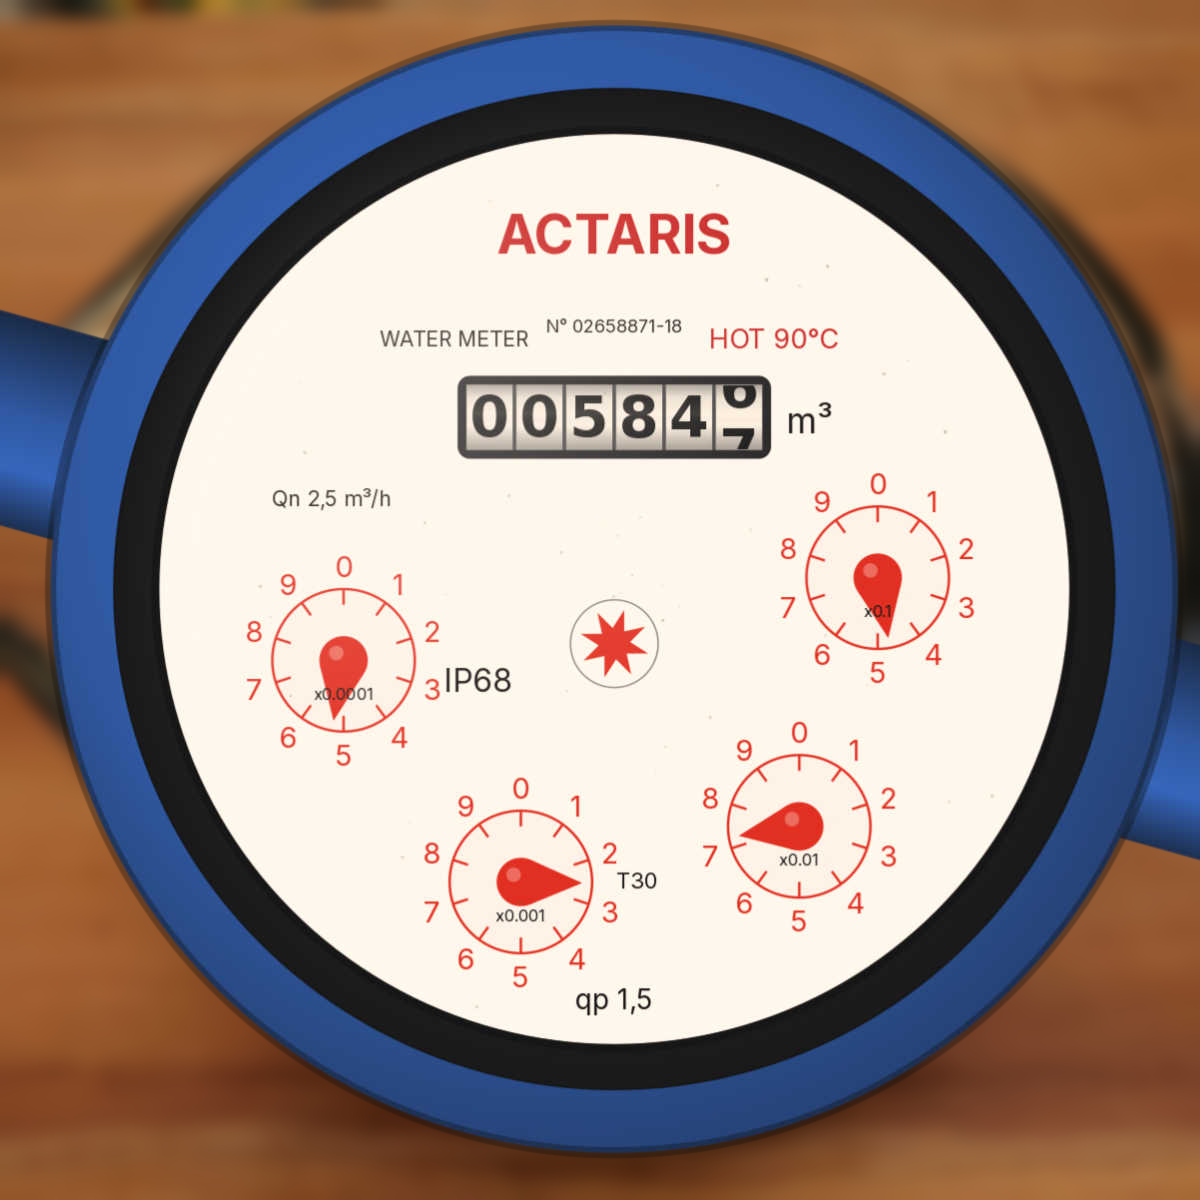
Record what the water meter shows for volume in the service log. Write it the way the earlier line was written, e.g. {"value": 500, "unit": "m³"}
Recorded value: {"value": 5846.4725, "unit": "m³"}
